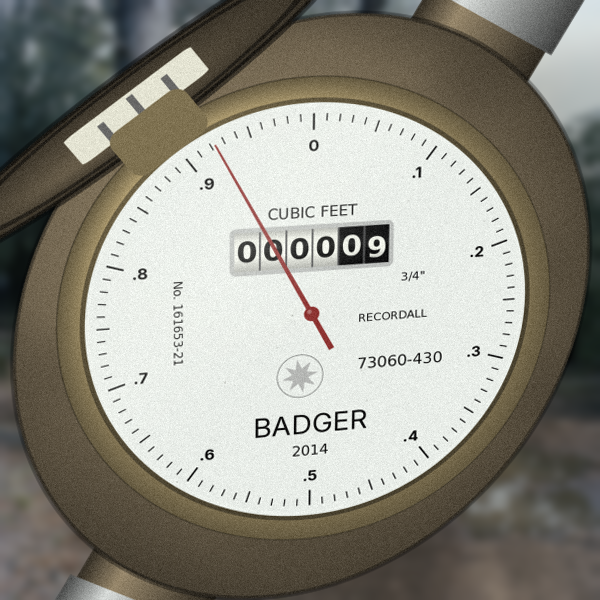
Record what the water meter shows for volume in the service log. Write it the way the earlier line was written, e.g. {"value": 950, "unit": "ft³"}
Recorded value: {"value": 8.92, "unit": "ft³"}
